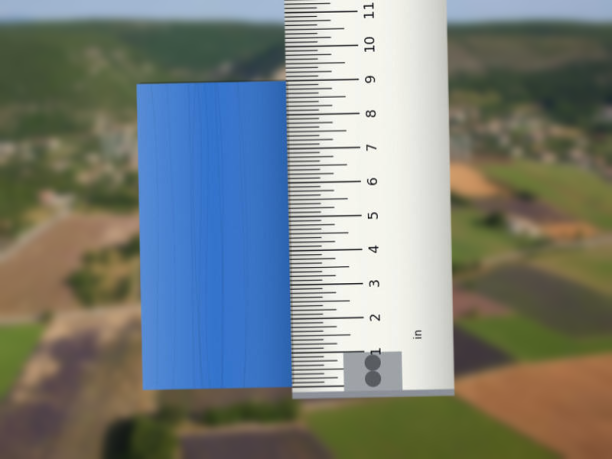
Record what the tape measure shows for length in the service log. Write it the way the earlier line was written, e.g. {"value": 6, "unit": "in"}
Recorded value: {"value": 9, "unit": "in"}
